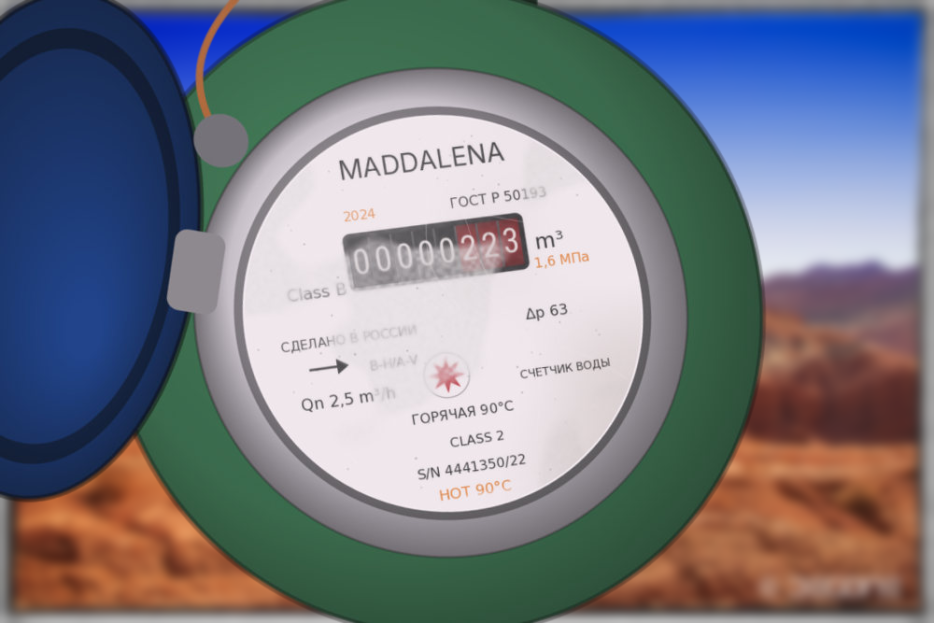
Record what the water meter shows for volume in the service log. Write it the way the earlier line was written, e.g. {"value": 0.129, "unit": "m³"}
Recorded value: {"value": 0.223, "unit": "m³"}
